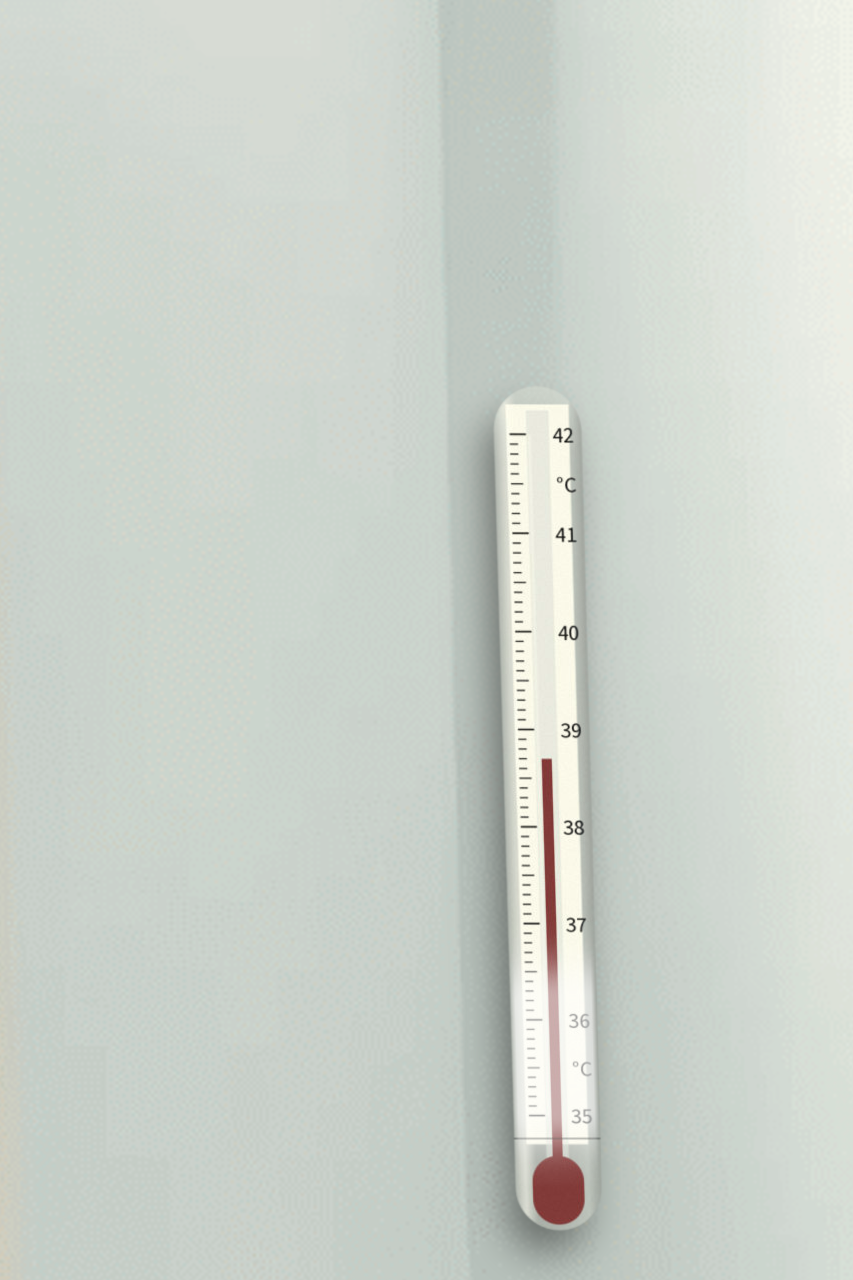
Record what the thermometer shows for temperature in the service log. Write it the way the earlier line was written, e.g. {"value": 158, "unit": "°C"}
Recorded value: {"value": 38.7, "unit": "°C"}
